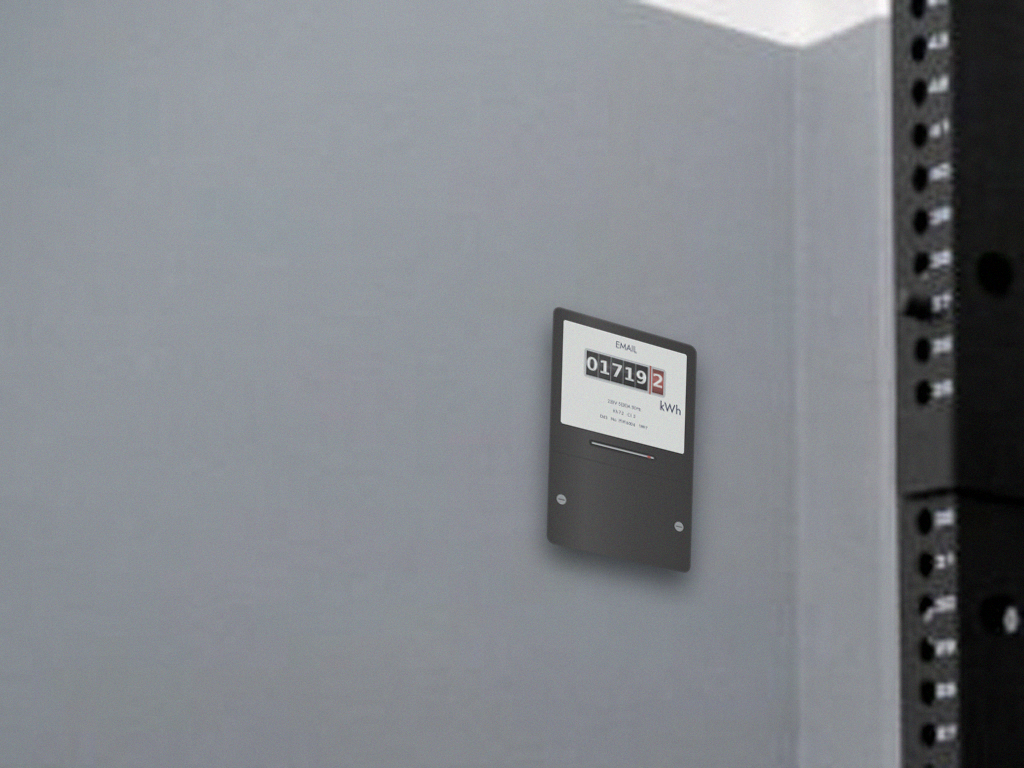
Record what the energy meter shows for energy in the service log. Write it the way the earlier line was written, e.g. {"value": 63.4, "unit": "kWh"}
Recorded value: {"value": 1719.2, "unit": "kWh"}
